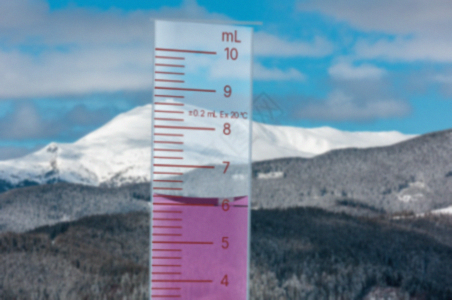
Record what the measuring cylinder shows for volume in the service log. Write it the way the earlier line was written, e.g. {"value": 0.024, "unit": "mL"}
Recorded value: {"value": 6, "unit": "mL"}
